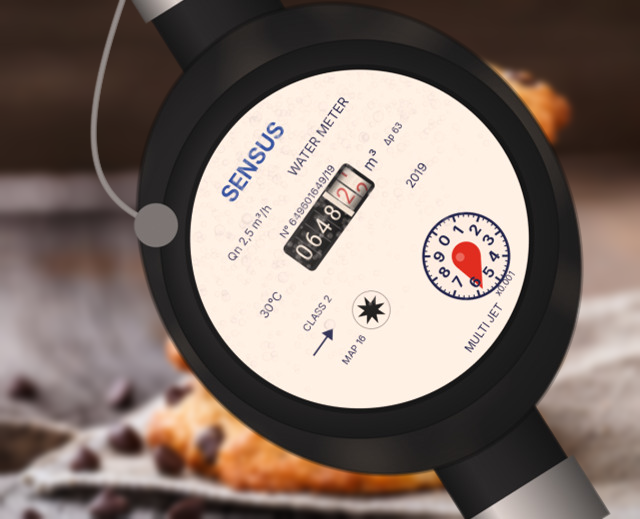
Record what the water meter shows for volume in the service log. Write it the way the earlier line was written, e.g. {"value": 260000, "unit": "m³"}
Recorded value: {"value": 648.215, "unit": "m³"}
